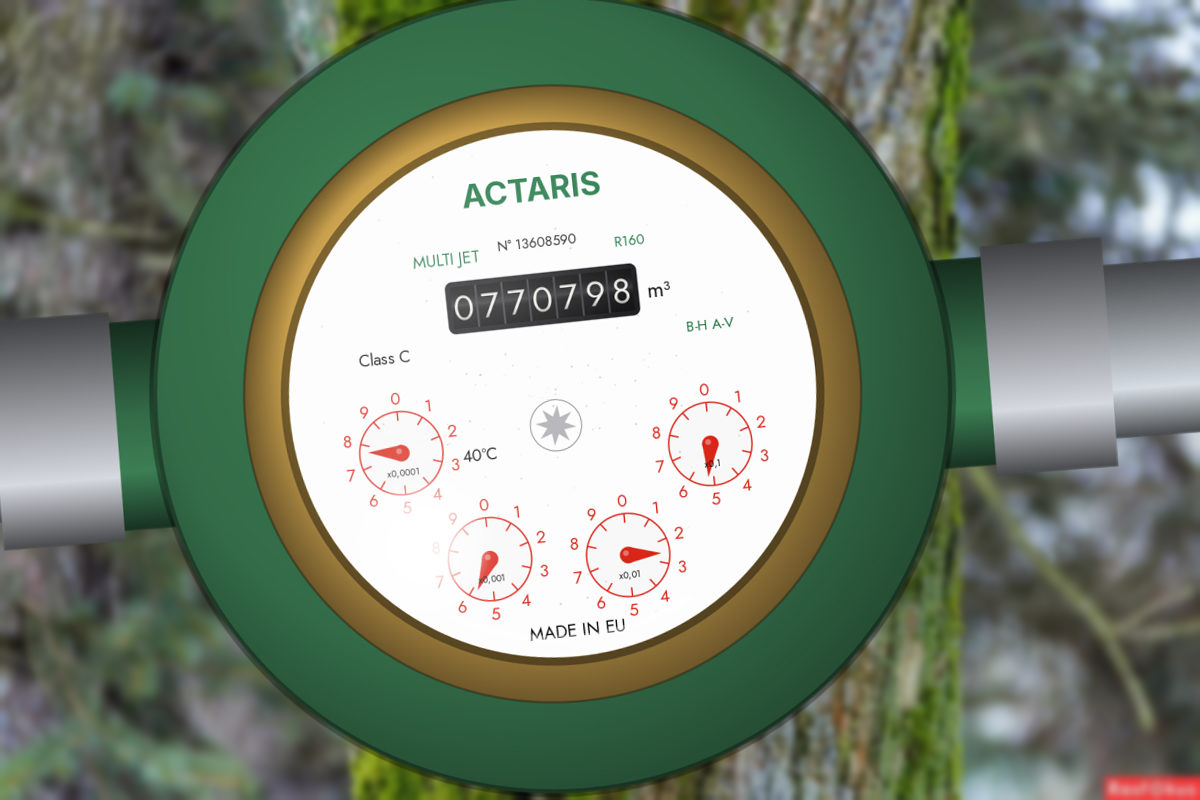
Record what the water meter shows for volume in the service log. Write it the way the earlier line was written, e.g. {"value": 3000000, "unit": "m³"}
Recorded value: {"value": 770798.5257, "unit": "m³"}
